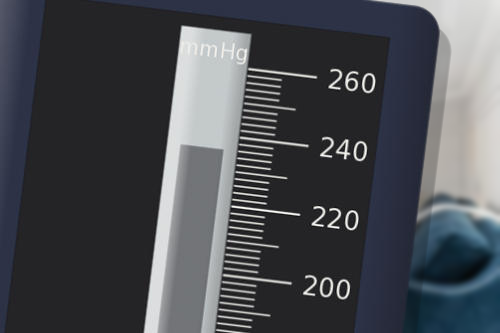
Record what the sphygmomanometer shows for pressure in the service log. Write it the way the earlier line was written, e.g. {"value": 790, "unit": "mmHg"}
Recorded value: {"value": 236, "unit": "mmHg"}
